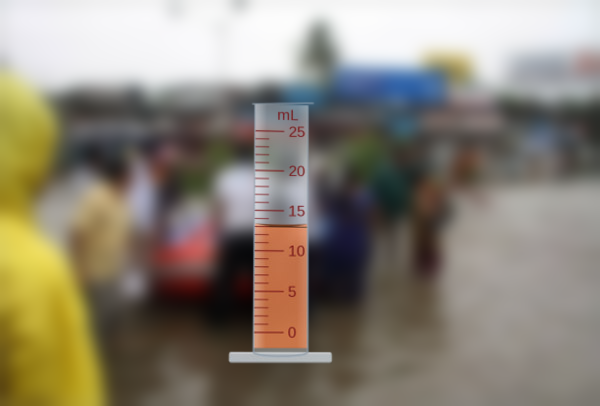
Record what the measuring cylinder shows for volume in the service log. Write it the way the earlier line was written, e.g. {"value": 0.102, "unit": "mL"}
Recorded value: {"value": 13, "unit": "mL"}
